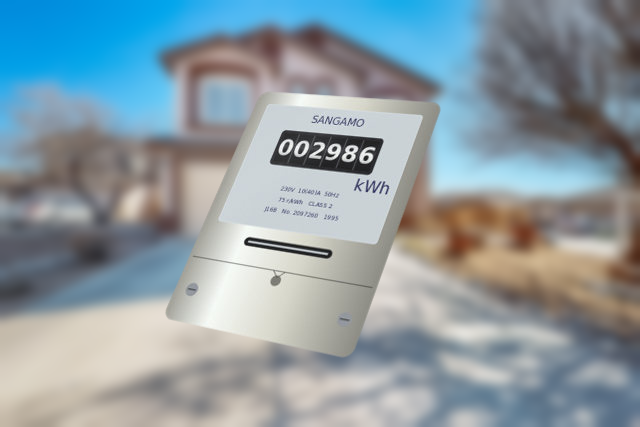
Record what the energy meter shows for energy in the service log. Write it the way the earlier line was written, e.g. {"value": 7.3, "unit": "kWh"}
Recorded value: {"value": 2986, "unit": "kWh"}
